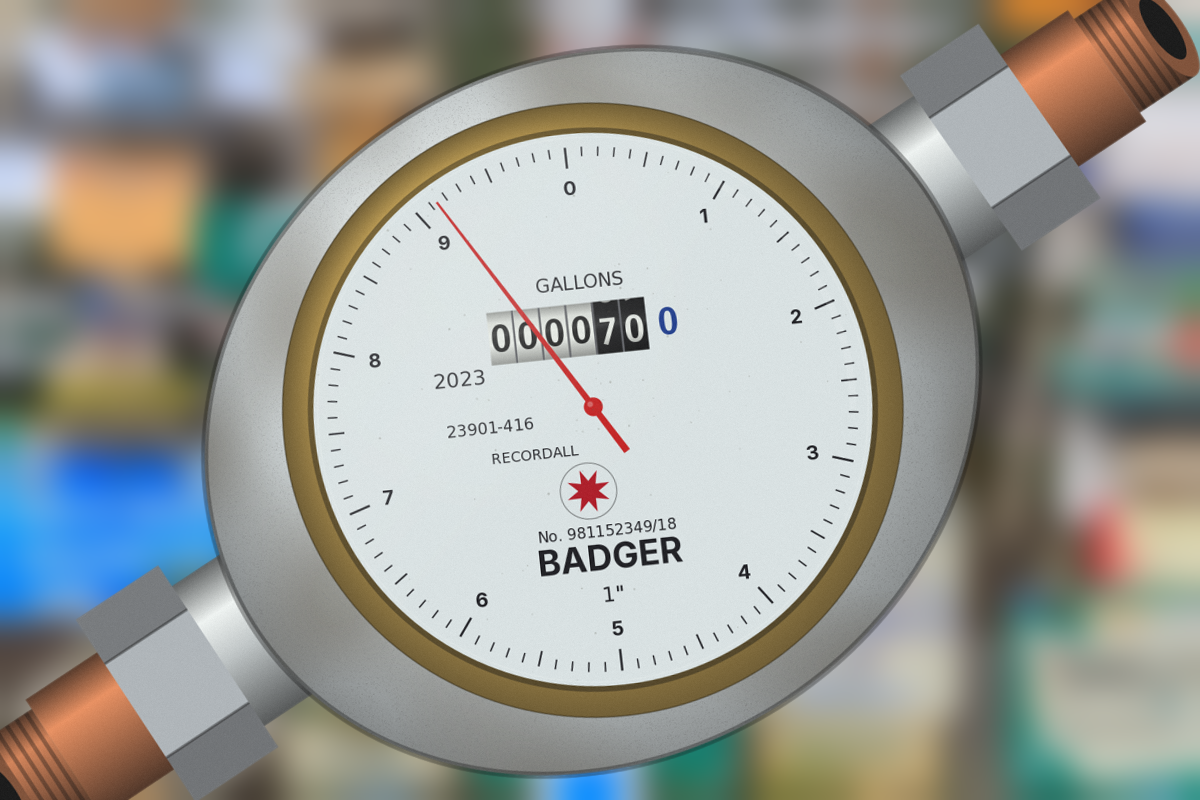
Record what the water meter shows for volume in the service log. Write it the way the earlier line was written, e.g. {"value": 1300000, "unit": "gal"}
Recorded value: {"value": 699.1, "unit": "gal"}
